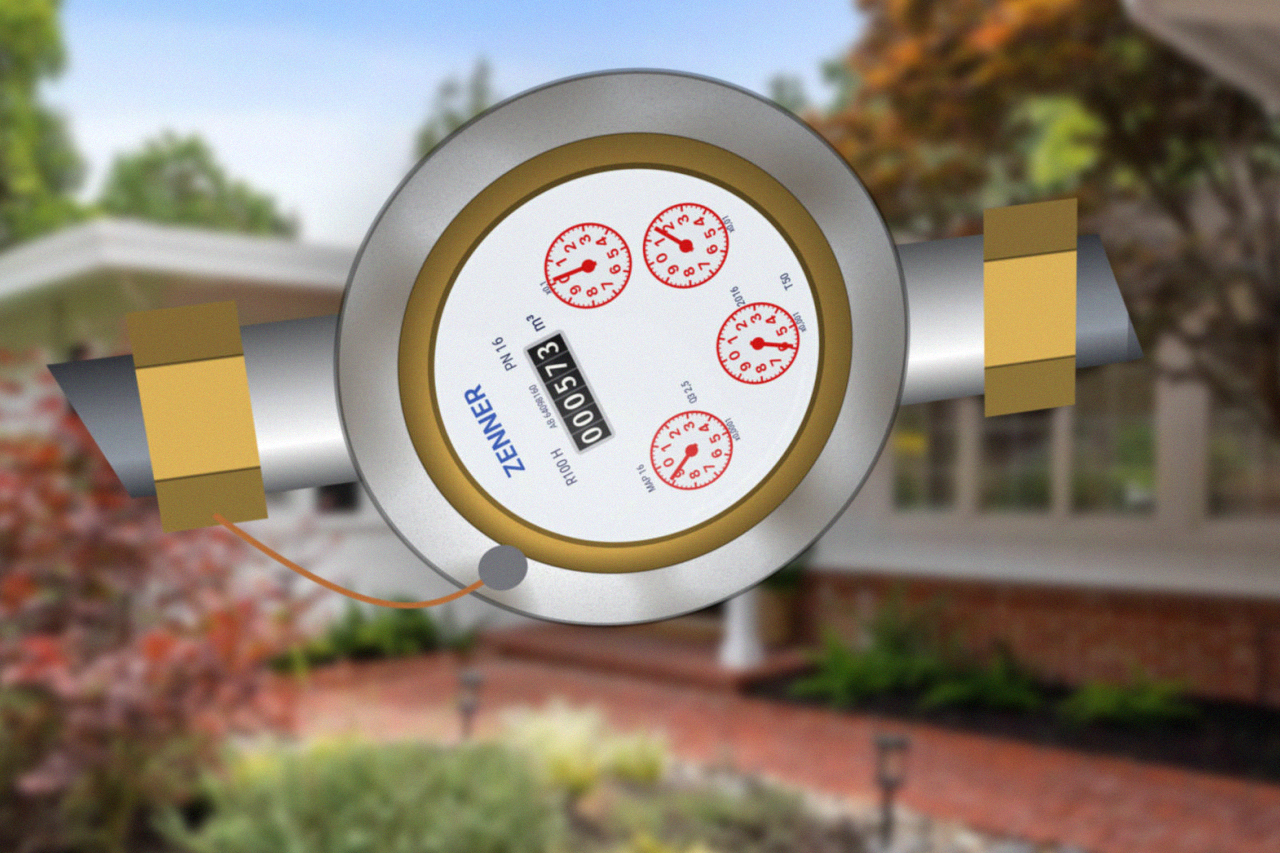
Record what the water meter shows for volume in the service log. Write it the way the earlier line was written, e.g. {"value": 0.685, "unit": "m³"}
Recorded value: {"value": 573.0159, "unit": "m³"}
